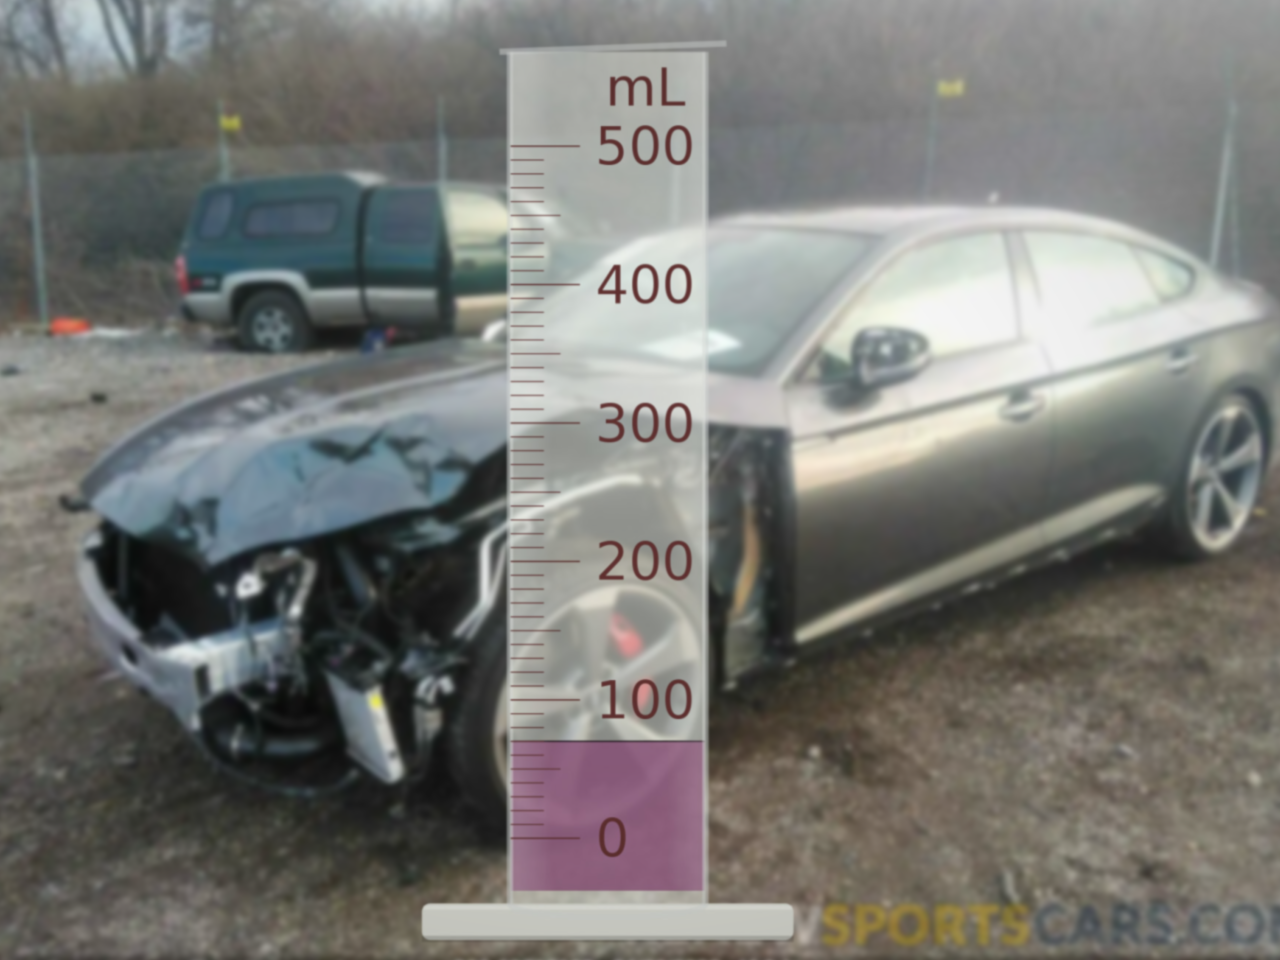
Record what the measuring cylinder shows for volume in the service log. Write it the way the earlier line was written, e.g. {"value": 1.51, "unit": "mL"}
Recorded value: {"value": 70, "unit": "mL"}
